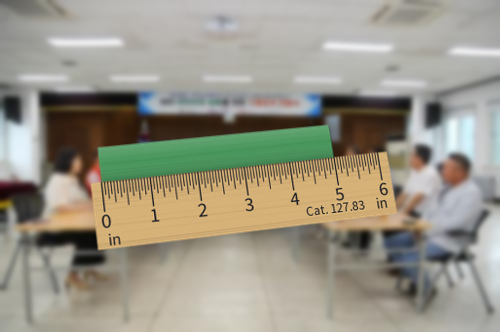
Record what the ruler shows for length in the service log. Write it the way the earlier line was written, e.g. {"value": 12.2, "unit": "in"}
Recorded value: {"value": 5, "unit": "in"}
